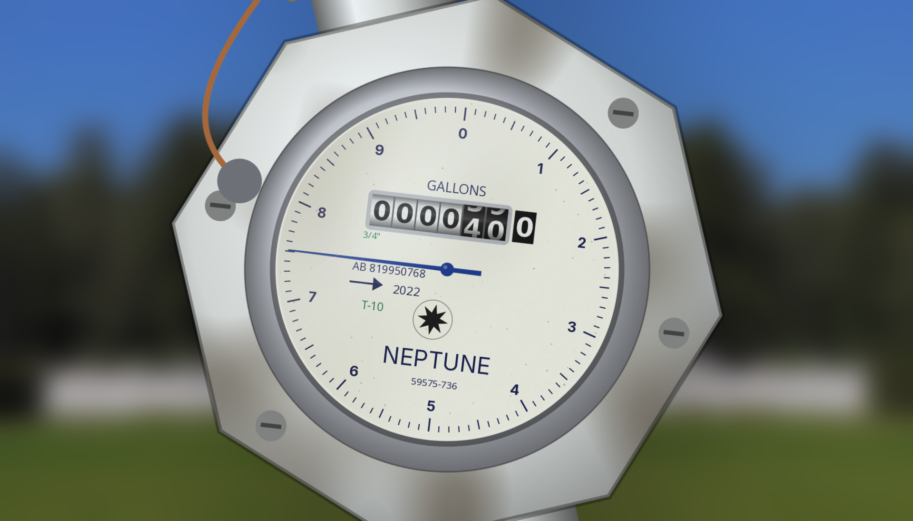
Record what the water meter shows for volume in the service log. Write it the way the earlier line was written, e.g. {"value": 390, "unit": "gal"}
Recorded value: {"value": 397.5, "unit": "gal"}
